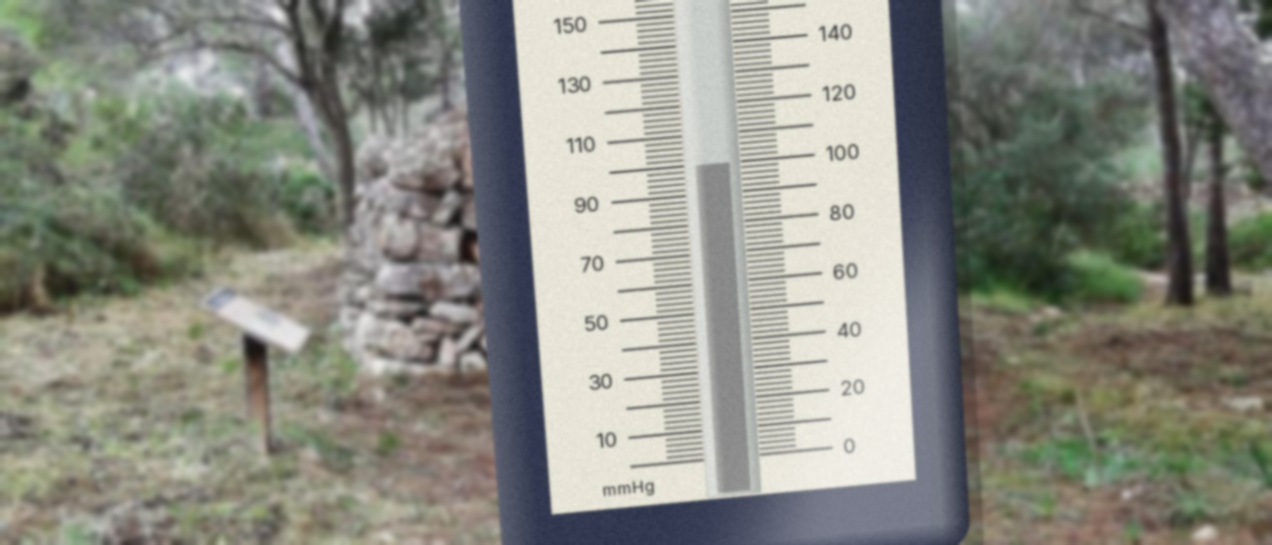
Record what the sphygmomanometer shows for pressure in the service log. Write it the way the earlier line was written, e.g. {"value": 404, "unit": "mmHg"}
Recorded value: {"value": 100, "unit": "mmHg"}
